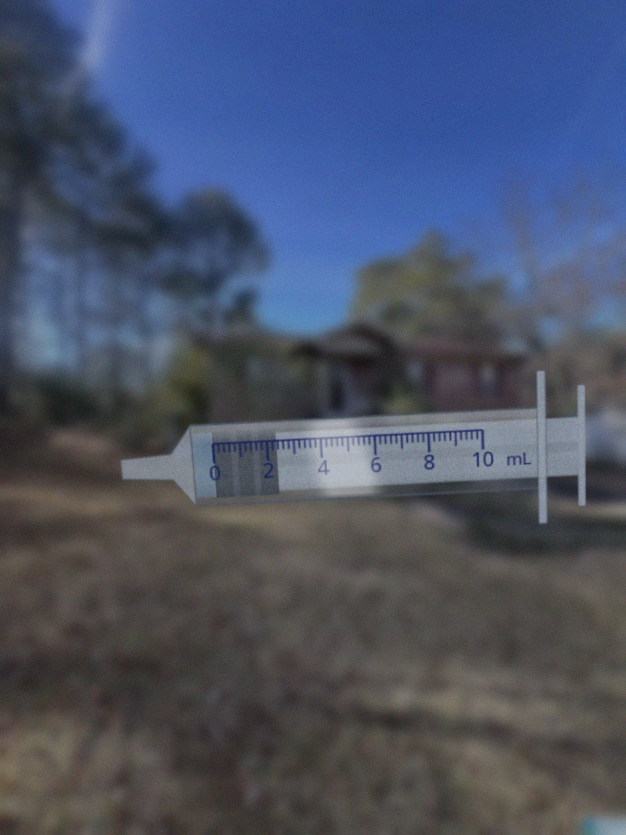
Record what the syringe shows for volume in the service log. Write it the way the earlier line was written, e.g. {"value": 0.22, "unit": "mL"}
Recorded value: {"value": 0, "unit": "mL"}
